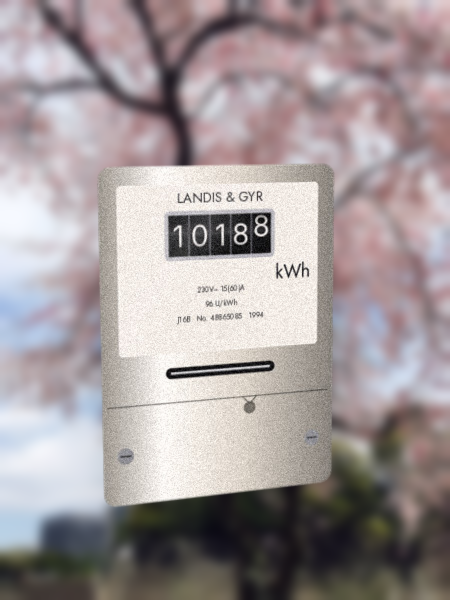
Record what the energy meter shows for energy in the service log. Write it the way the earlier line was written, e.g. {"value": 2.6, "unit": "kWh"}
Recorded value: {"value": 10188, "unit": "kWh"}
